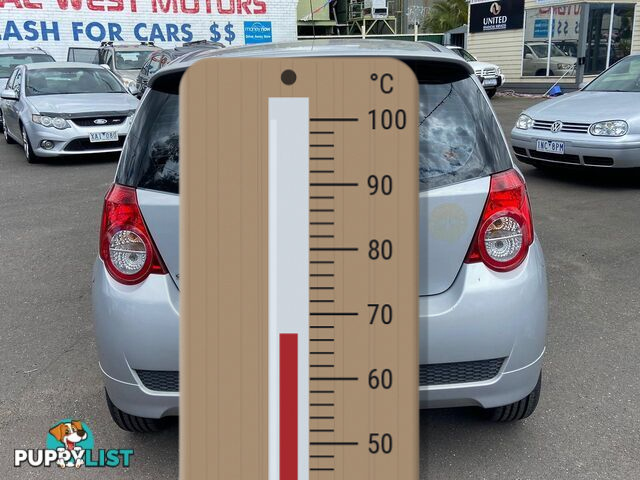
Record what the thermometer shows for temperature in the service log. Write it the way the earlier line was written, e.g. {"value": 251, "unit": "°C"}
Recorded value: {"value": 67, "unit": "°C"}
